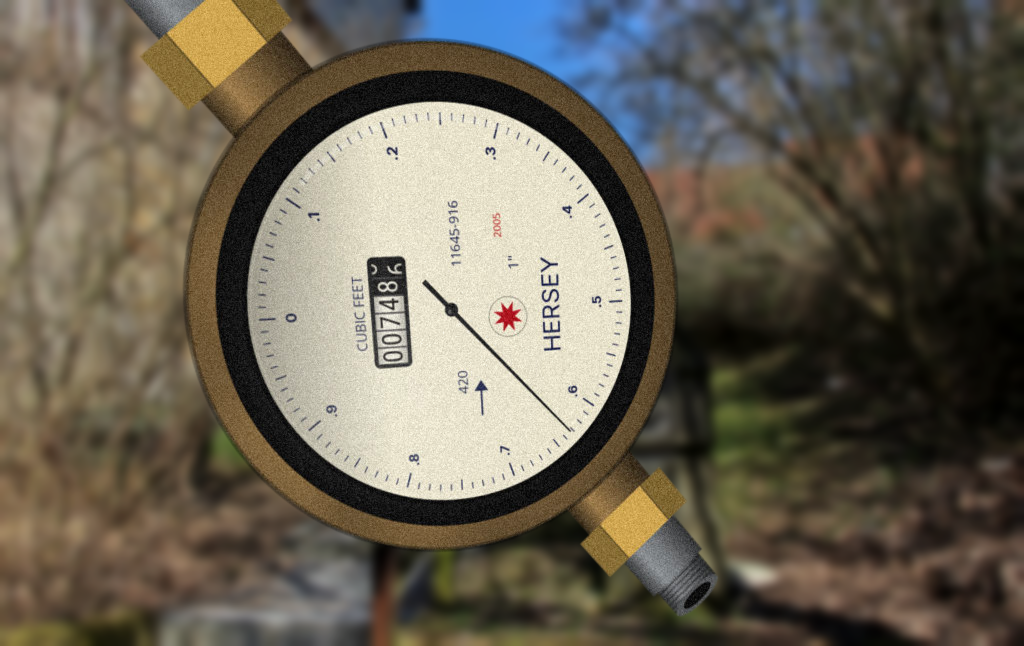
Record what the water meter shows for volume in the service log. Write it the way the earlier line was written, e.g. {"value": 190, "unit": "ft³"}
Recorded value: {"value": 7485.63, "unit": "ft³"}
